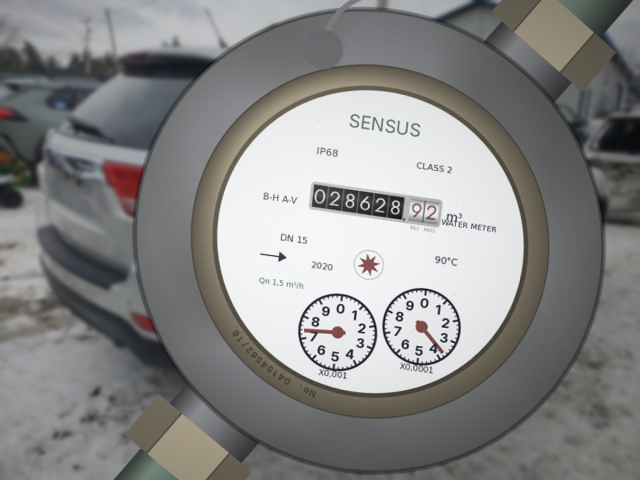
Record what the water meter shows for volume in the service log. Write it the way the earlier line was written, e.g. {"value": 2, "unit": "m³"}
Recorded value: {"value": 28628.9273, "unit": "m³"}
